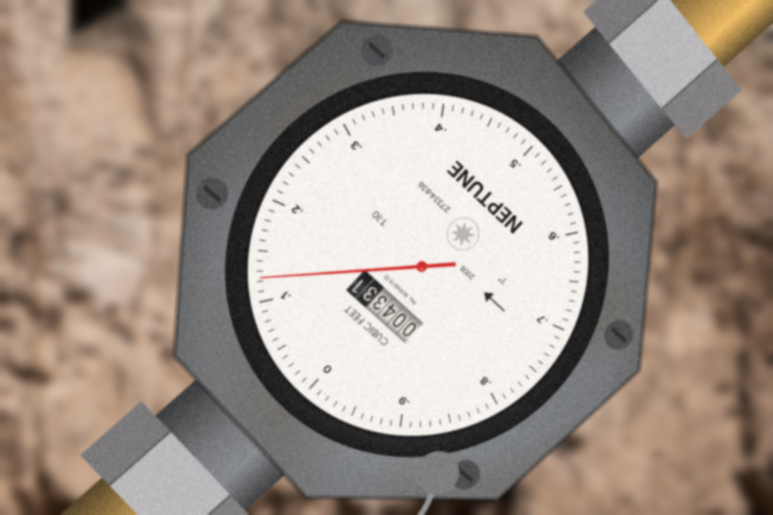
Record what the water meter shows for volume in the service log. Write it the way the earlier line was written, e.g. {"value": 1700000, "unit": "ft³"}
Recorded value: {"value": 4331.12, "unit": "ft³"}
